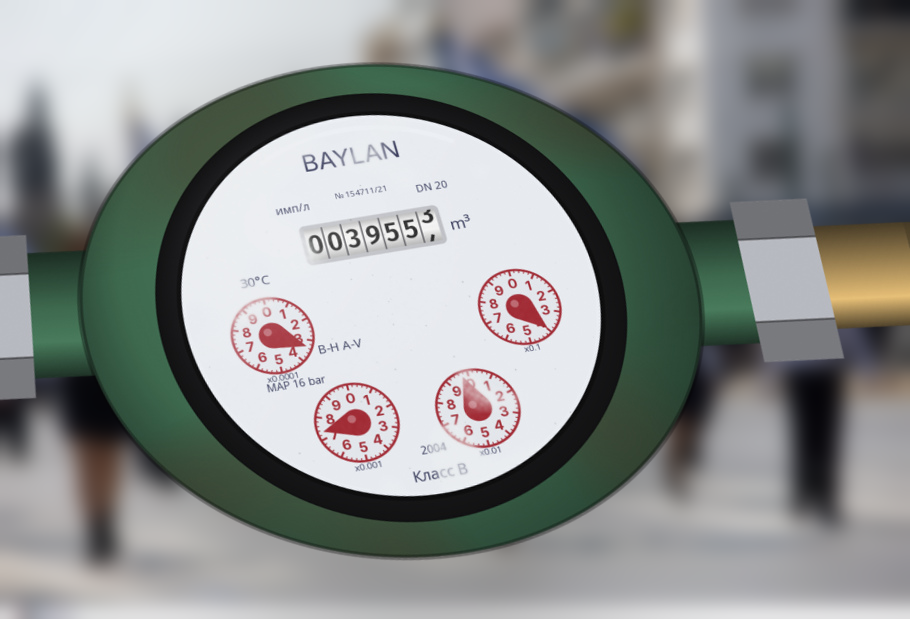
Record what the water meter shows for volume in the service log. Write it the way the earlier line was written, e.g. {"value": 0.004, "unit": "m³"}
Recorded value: {"value": 39553.3973, "unit": "m³"}
